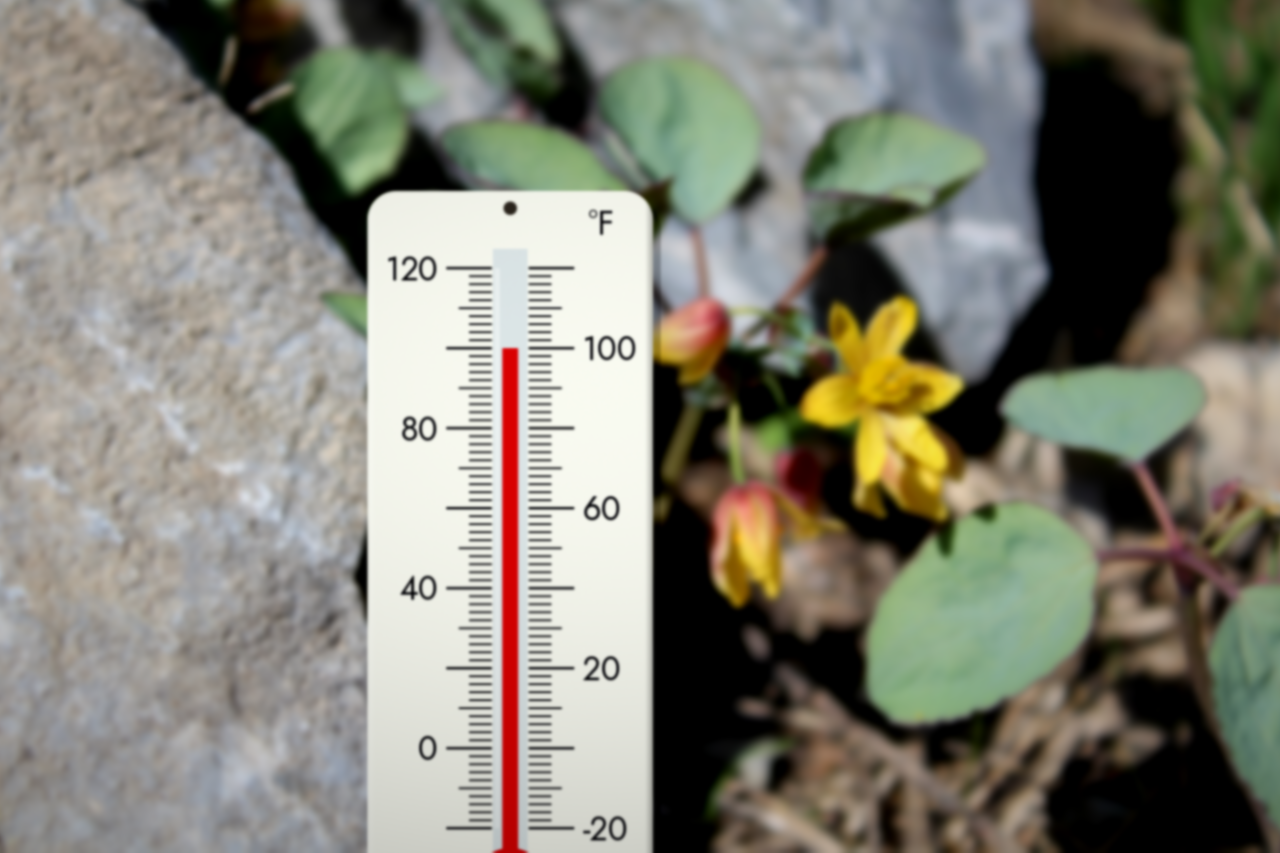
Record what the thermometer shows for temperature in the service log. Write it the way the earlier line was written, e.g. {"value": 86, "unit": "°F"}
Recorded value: {"value": 100, "unit": "°F"}
